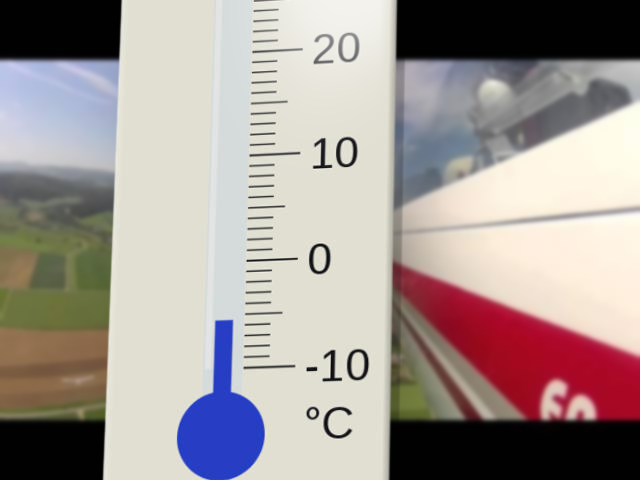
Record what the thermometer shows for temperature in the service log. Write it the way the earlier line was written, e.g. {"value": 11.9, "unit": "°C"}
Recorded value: {"value": -5.5, "unit": "°C"}
